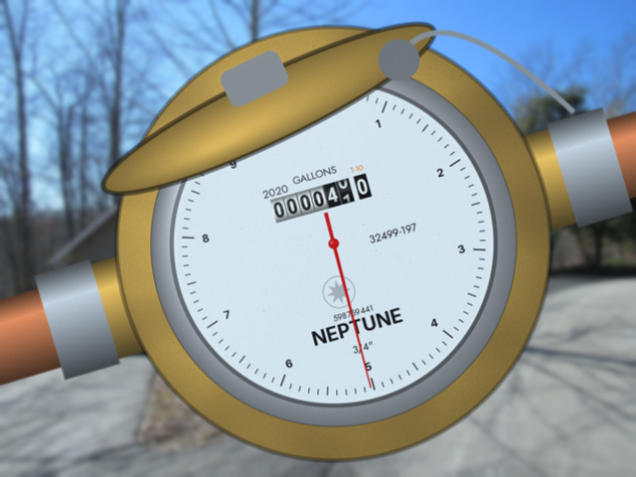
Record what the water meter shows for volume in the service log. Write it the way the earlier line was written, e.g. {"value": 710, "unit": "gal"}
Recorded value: {"value": 405.0, "unit": "gal"}
